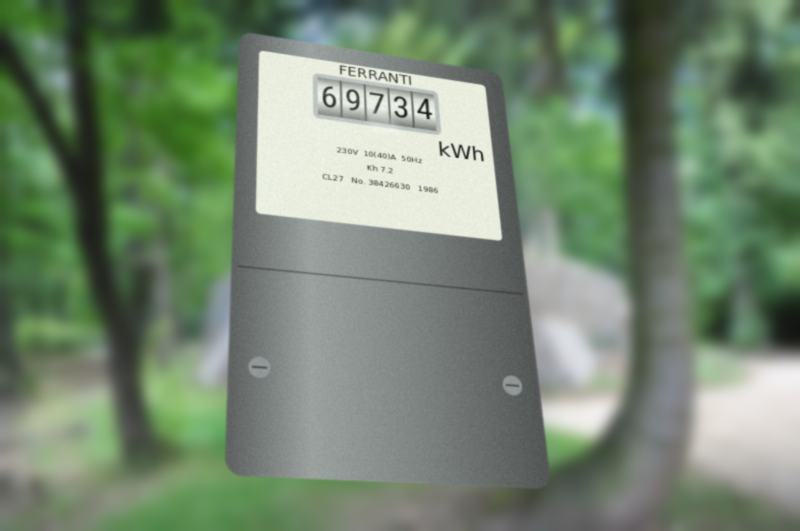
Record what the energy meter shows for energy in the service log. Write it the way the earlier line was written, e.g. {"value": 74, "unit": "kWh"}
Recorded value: {"value": 69734, "unit": "kWh"}
